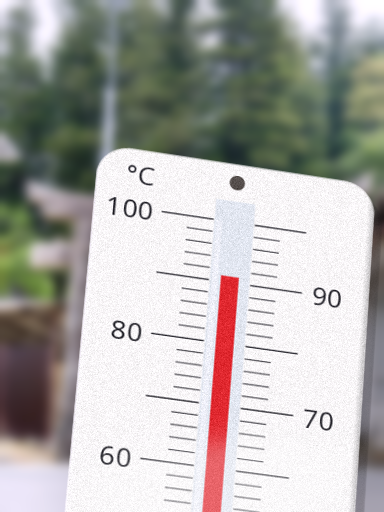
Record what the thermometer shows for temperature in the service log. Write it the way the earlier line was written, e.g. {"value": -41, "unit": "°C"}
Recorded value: {"value": 91, "unit": "°C"}
